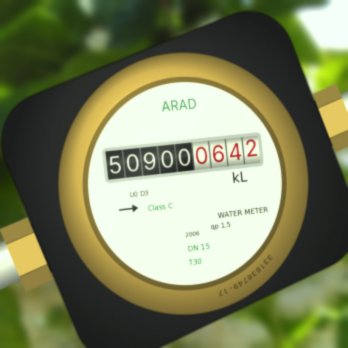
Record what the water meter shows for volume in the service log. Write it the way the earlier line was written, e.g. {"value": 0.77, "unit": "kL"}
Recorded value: {"value": 50900.0642, "unit": "kL"}
